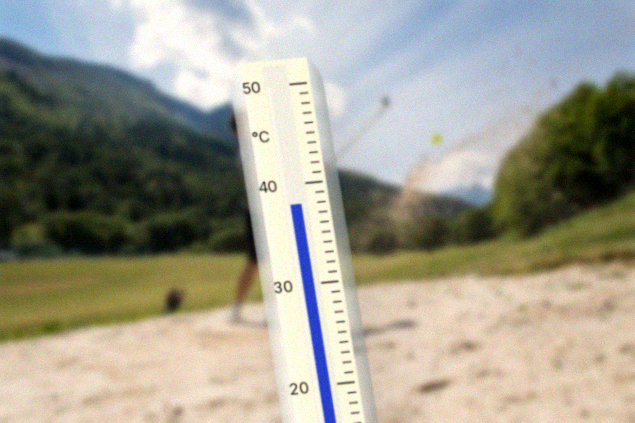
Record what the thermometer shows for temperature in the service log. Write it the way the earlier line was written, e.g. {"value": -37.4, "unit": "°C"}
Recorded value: {"value": 38, "unit": "°C"}
